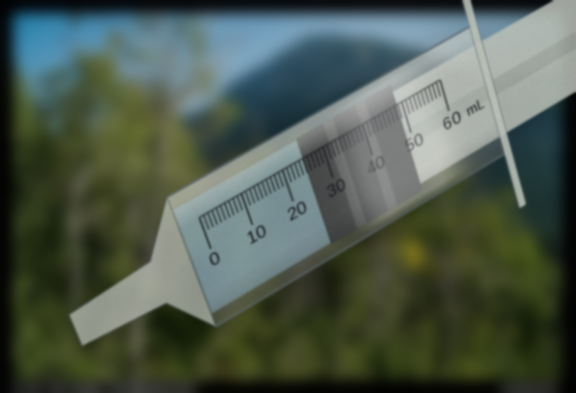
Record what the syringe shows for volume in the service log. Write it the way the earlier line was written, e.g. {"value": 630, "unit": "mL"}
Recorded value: {"value": 25, "unit": "mL"}
